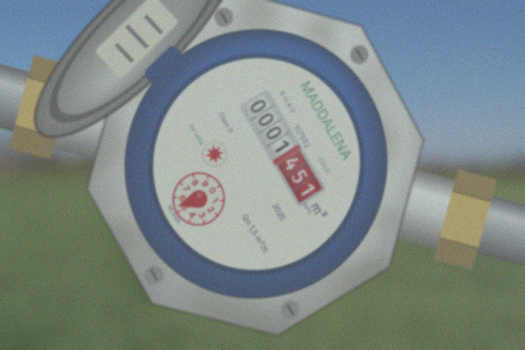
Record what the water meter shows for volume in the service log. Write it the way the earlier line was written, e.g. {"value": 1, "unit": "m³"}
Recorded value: {"value": 1.4515, "unit": "m³"}
